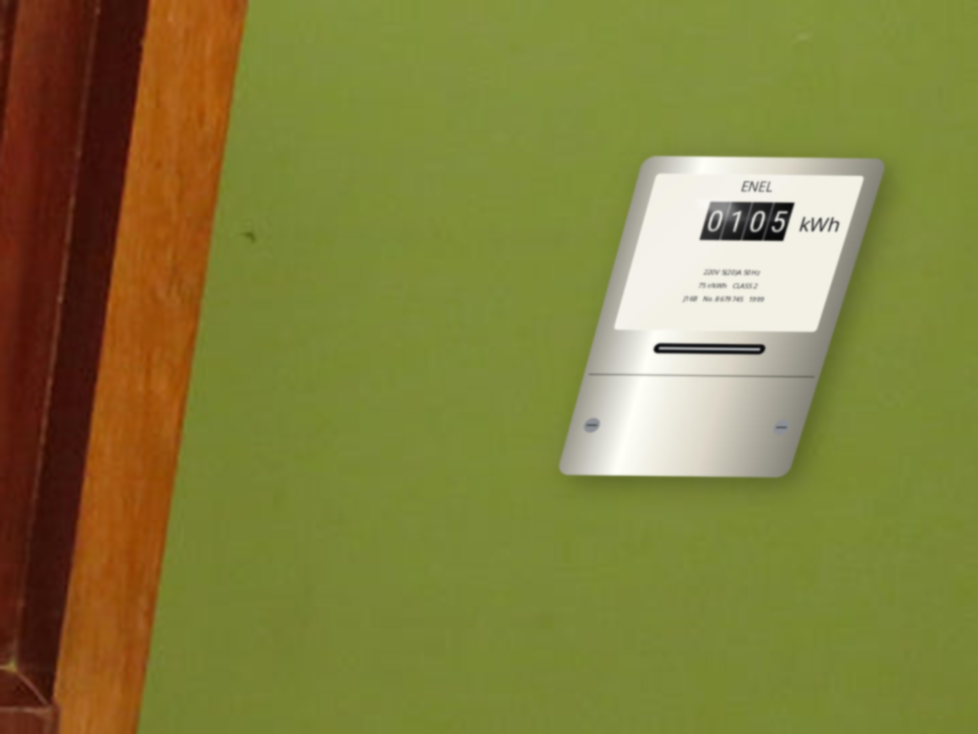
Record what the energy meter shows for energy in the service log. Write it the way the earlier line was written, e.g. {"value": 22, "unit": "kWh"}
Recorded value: {"value": 105, "unit": "kWh"}
